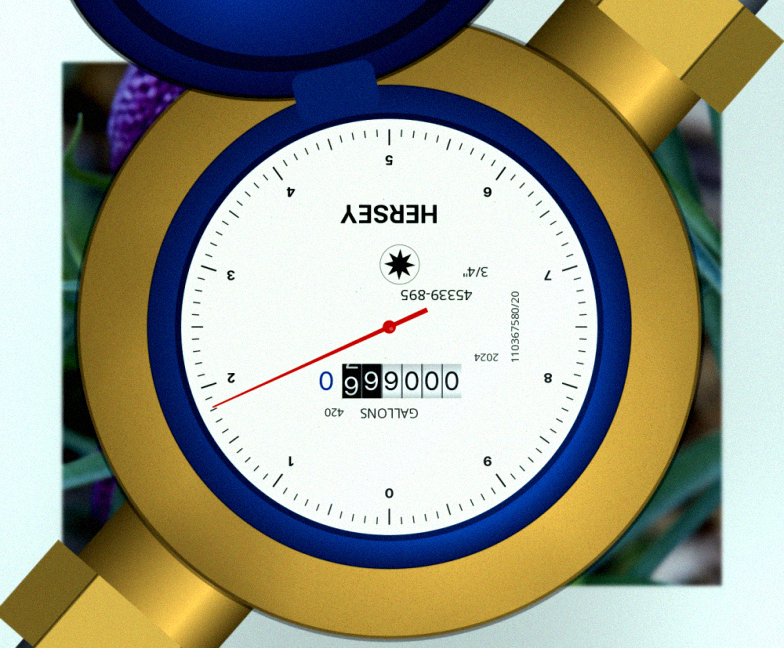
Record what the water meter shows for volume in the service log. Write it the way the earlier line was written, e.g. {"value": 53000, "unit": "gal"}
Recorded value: {"value": 6661.8, "unit": "gal"}
